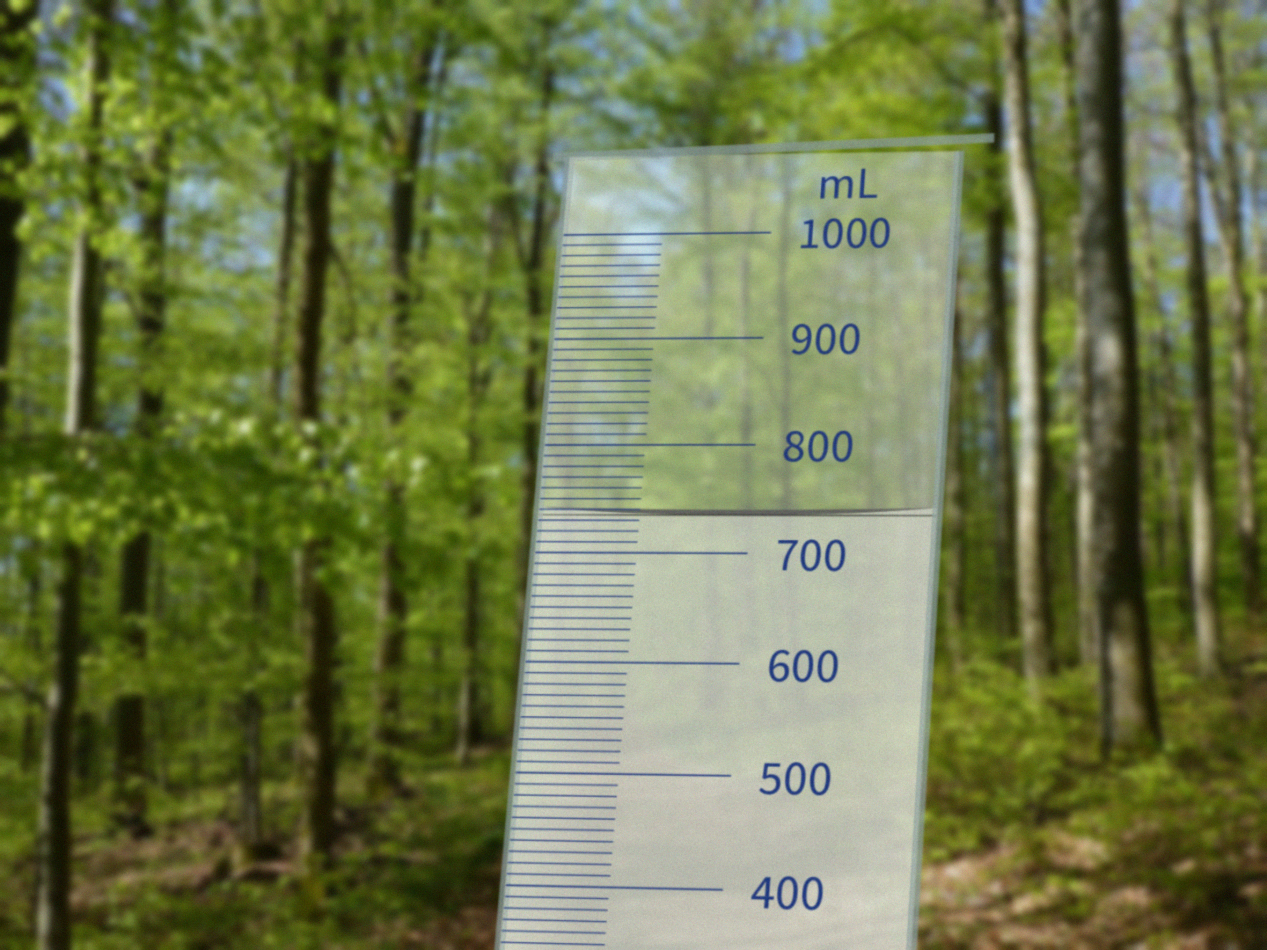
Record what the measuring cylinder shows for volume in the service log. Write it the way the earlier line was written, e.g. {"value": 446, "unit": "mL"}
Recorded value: {"value": 735, "unit": "mL"}
